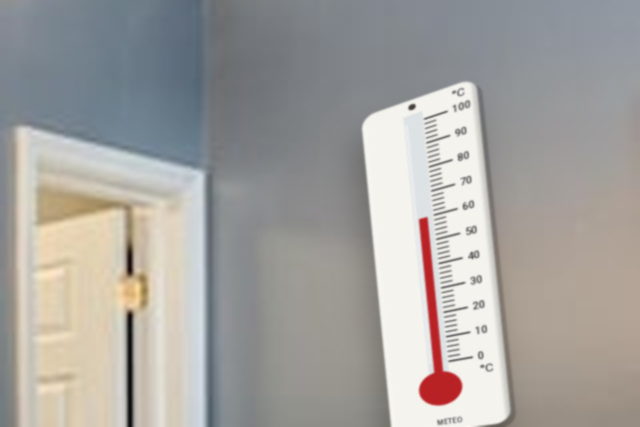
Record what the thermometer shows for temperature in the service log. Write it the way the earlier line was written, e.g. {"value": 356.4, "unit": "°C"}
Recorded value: {"value": 60, "unit": "°C"}
